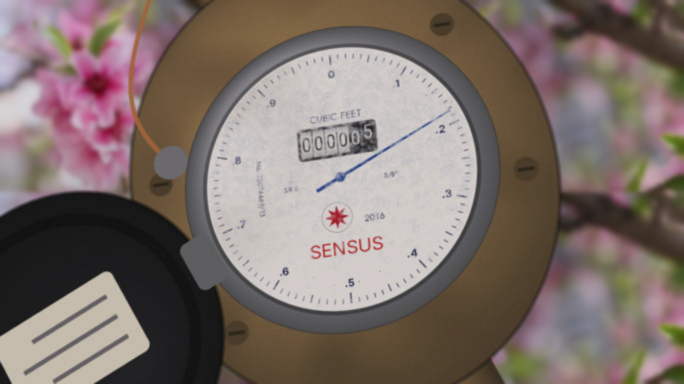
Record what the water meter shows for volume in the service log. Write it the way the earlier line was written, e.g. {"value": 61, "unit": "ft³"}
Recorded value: {"value": 5.18, "unit": "ft³"}
